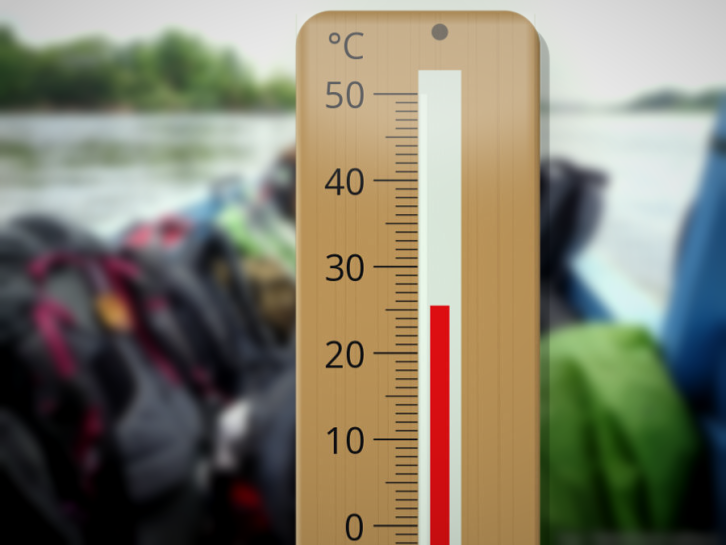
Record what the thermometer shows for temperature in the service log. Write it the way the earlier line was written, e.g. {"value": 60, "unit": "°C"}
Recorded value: {"value": 25.5, "unit": "°C"}
